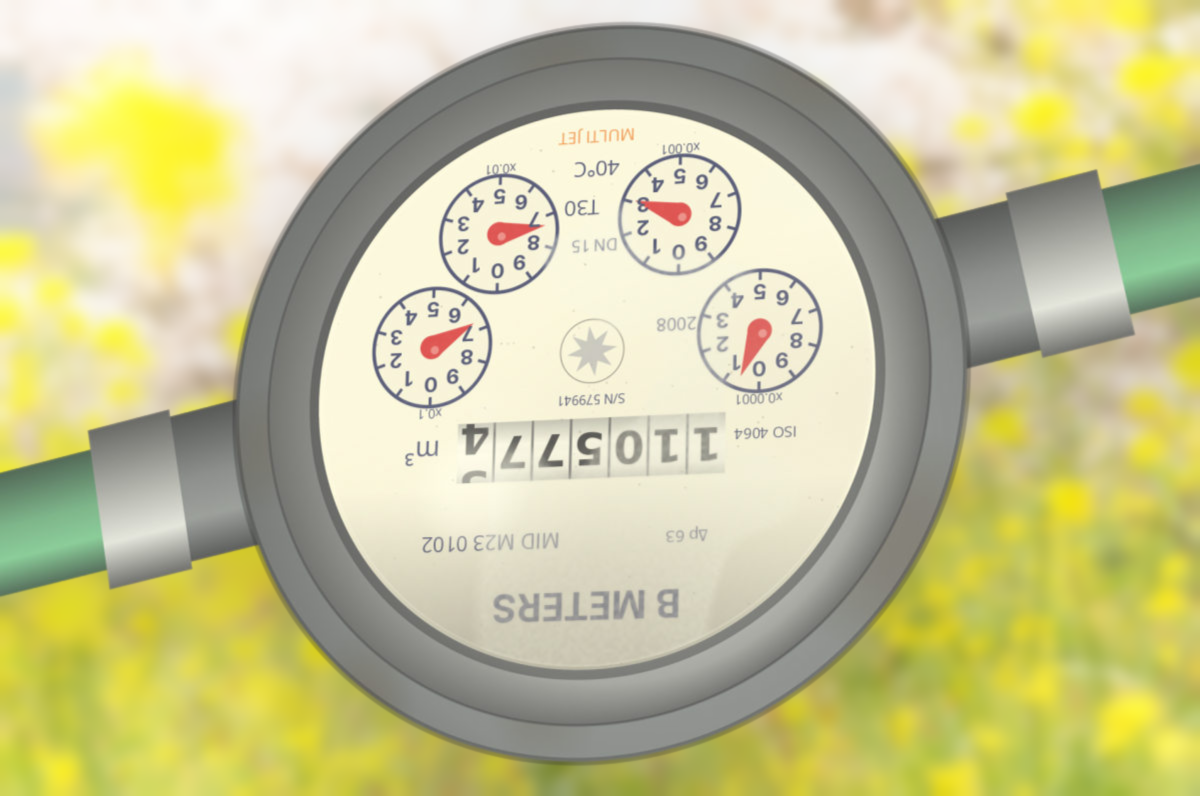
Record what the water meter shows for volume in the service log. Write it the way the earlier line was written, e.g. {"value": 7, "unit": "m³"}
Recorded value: {"value": 1105773.6730, "unit": "m³"}
